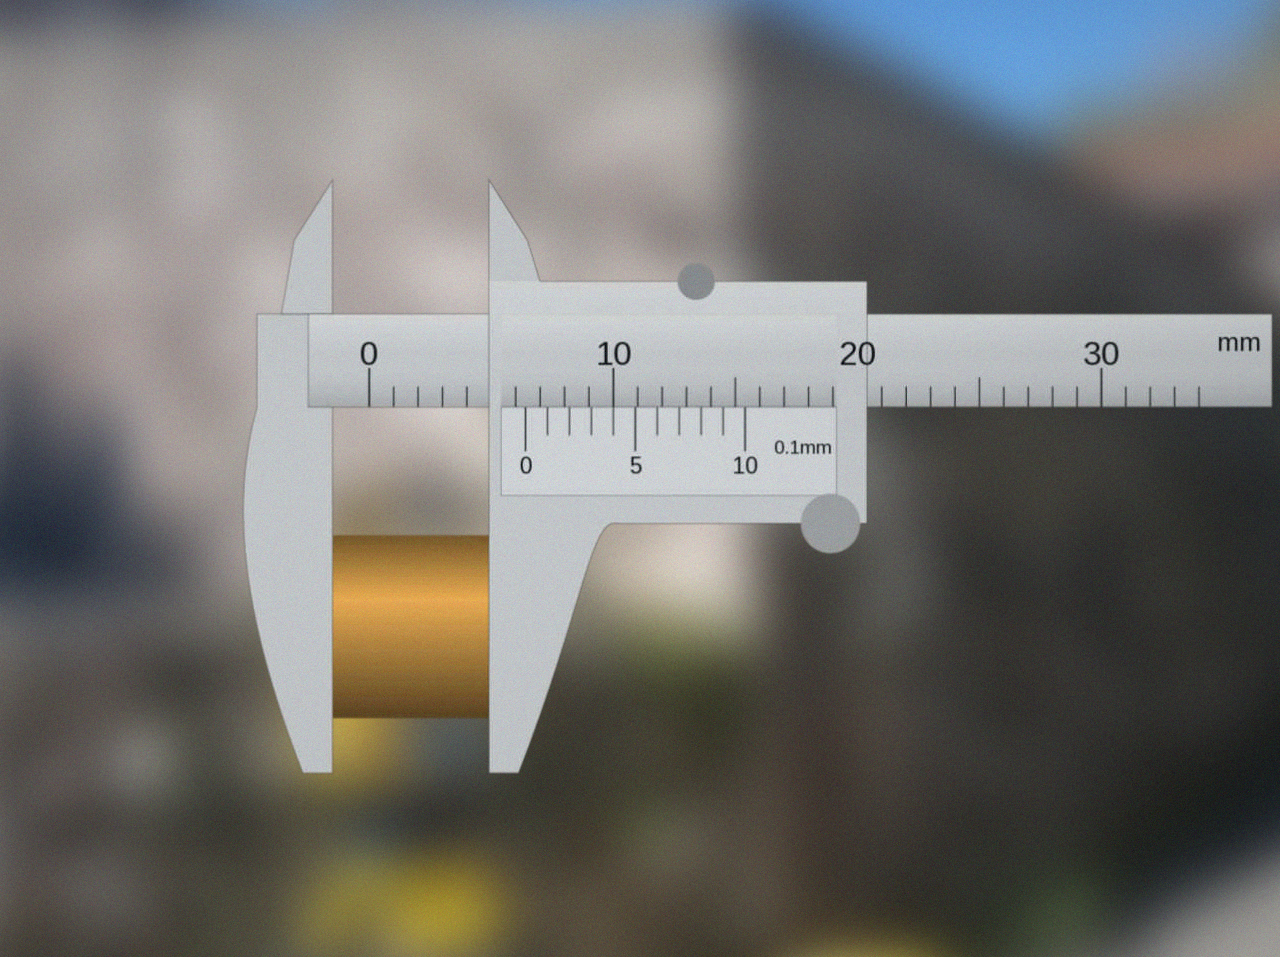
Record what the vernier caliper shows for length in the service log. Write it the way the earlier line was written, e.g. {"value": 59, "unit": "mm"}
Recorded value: {"value": 6.4, "unit": "mm"}
